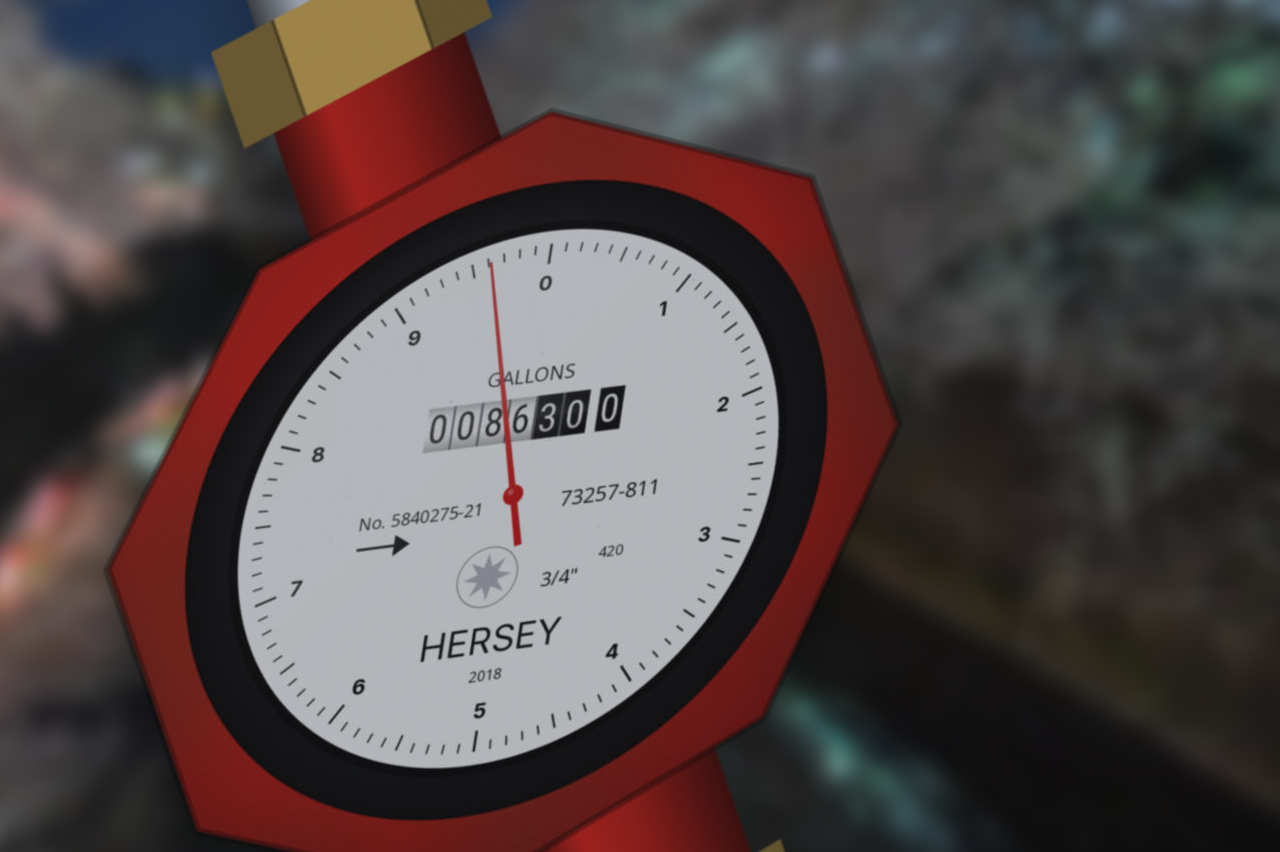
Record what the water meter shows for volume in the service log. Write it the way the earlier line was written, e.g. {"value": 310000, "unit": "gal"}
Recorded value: {"value": 86299.6, "unit": "gal"}
